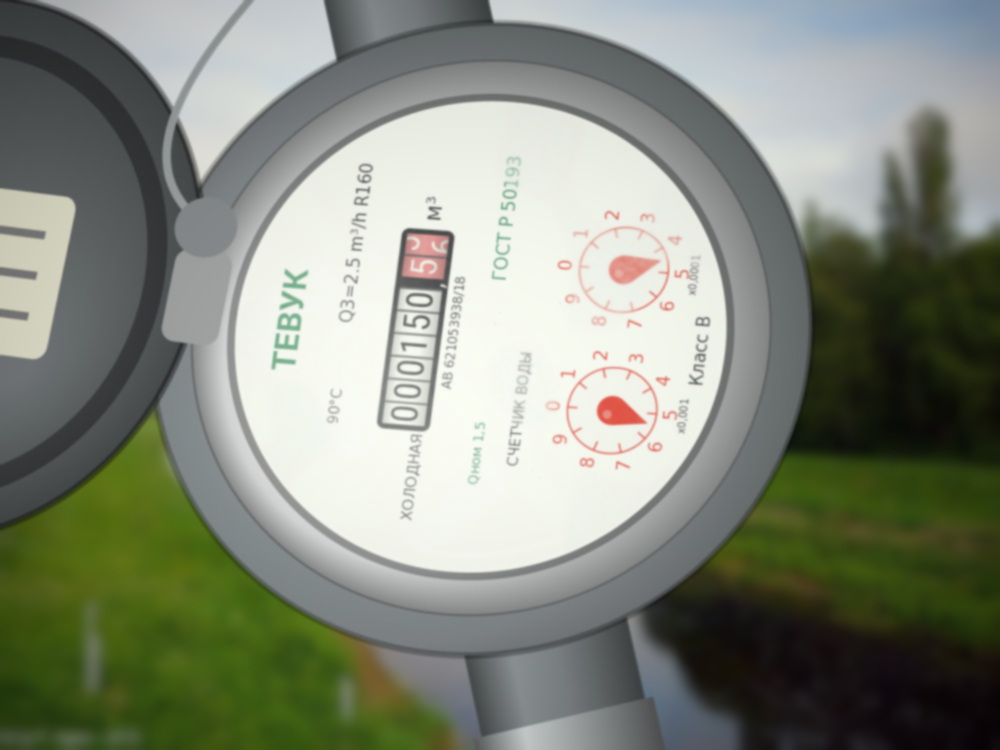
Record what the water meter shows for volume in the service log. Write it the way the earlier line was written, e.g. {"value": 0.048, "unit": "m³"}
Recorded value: {"value": 150.5554, "unit": "m³"}
